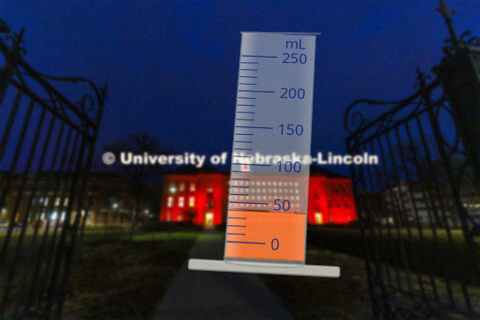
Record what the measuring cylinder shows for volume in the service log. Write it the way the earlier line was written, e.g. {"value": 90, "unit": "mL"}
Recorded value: {"value": 40, "unit": "mL"}
